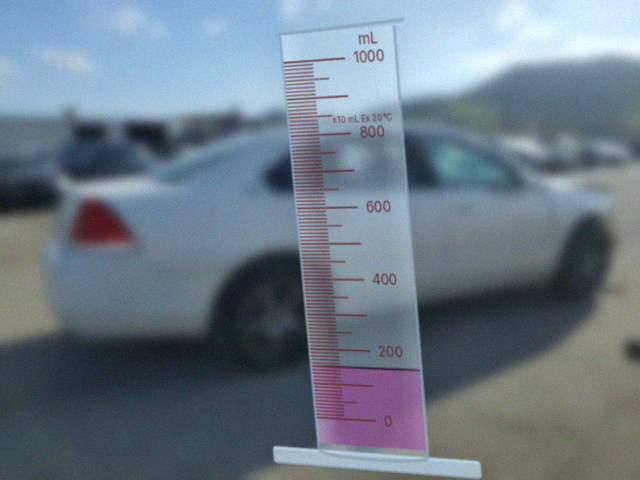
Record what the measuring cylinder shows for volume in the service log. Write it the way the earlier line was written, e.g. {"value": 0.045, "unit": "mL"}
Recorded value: {"value": 150, "unit": "mL"}
